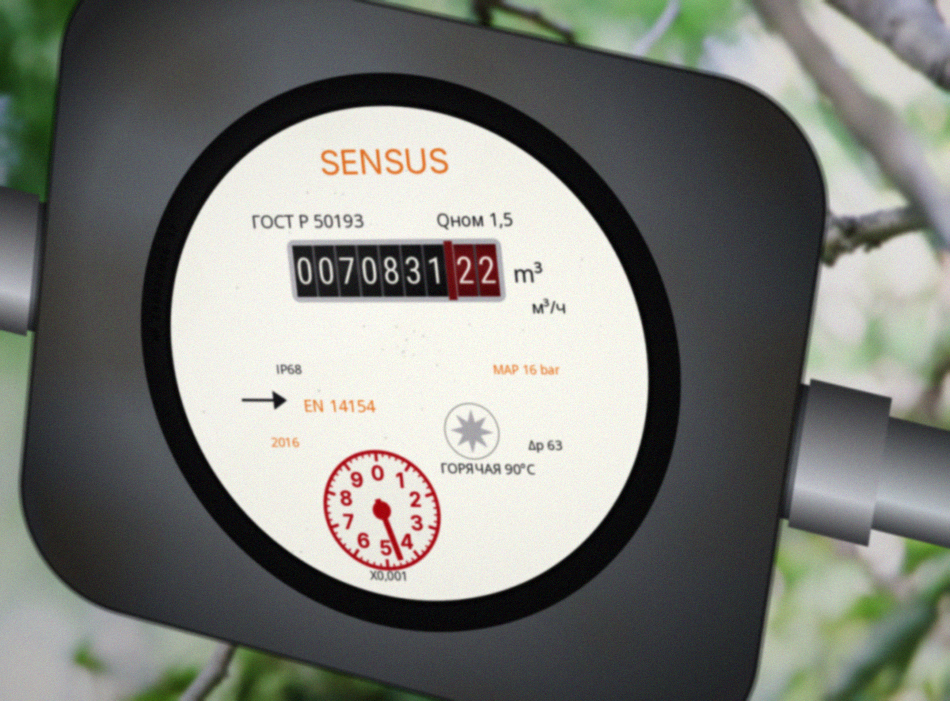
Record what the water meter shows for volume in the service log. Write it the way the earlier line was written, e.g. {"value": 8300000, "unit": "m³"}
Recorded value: {"value": 70831.224, "unit": "m³"}
